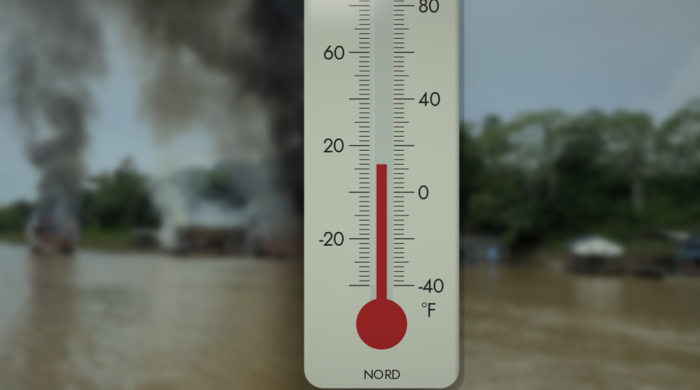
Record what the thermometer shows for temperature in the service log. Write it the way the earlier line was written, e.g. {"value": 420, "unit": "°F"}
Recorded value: {"value": 12, "unit": "°F"}
